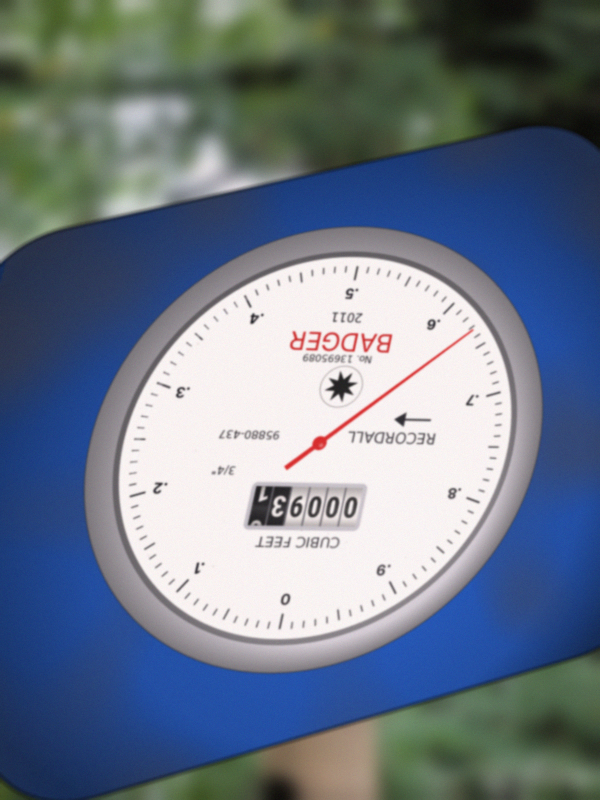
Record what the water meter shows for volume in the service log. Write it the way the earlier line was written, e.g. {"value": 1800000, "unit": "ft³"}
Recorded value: {"value": 930.63, "unit": "ft³"}
